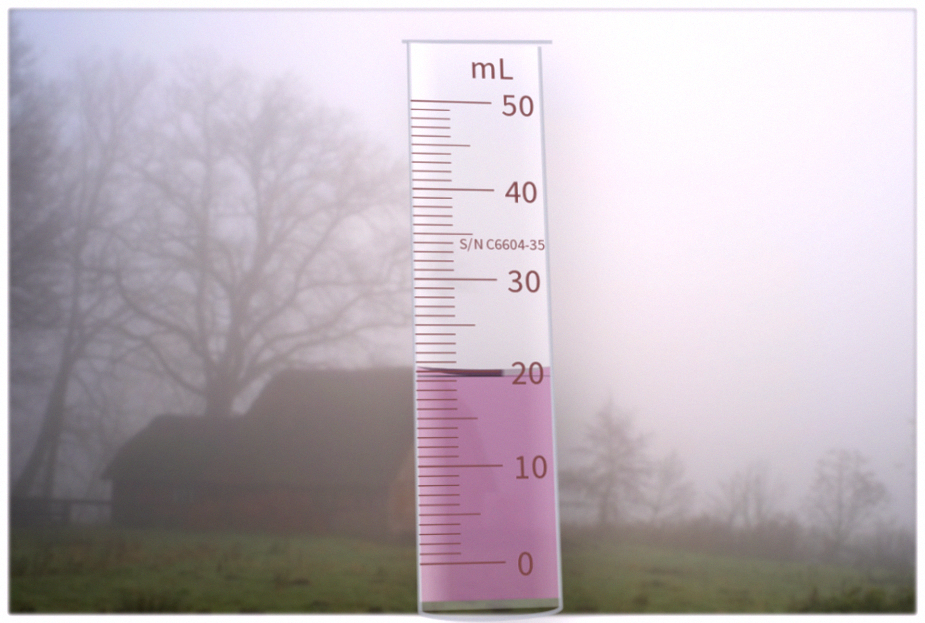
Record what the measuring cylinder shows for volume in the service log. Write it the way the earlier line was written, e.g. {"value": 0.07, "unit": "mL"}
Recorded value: {"value": 19.5, "unit": "mL"}
